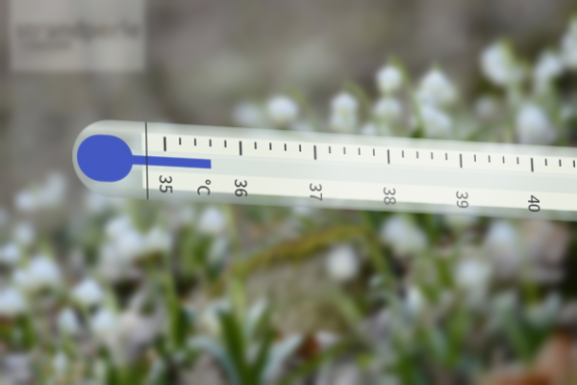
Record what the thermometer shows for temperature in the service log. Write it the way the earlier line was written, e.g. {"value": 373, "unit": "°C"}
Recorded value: {"value": 35.6, "unit": "°C"}
